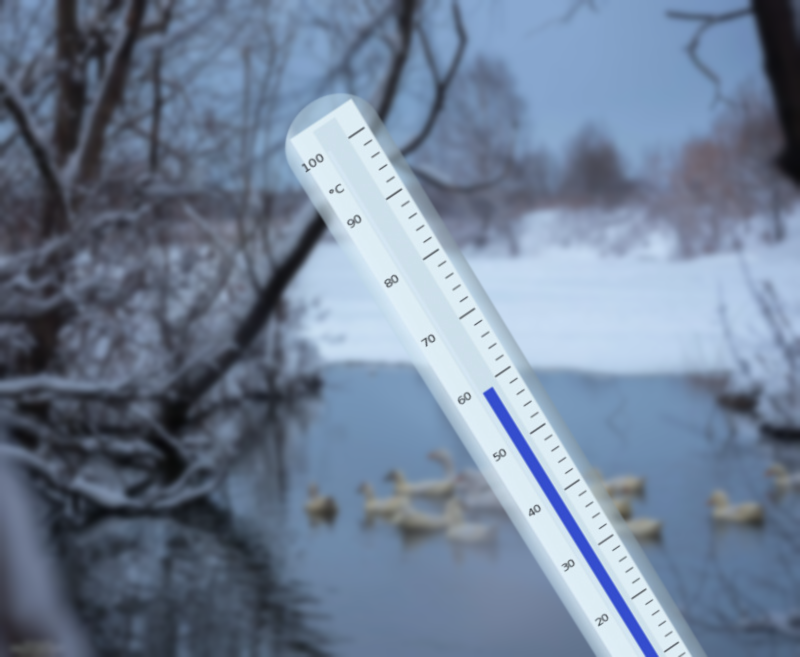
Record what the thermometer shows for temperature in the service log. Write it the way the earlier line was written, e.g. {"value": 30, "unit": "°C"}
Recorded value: {"value": 59, "unit": "°C"}
